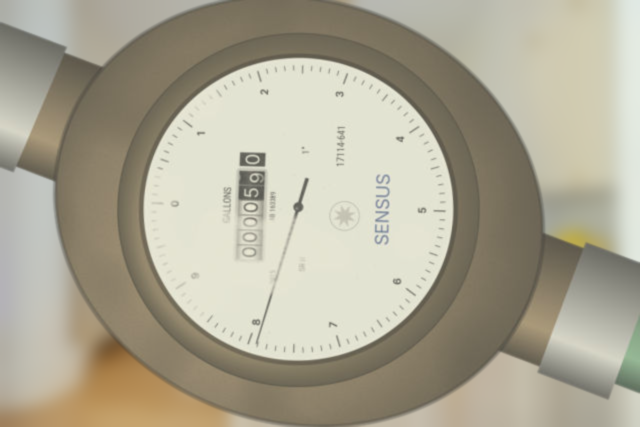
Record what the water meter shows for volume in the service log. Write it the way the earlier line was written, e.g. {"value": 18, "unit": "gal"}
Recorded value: {"value": 587.9, "unit": "gal"}
